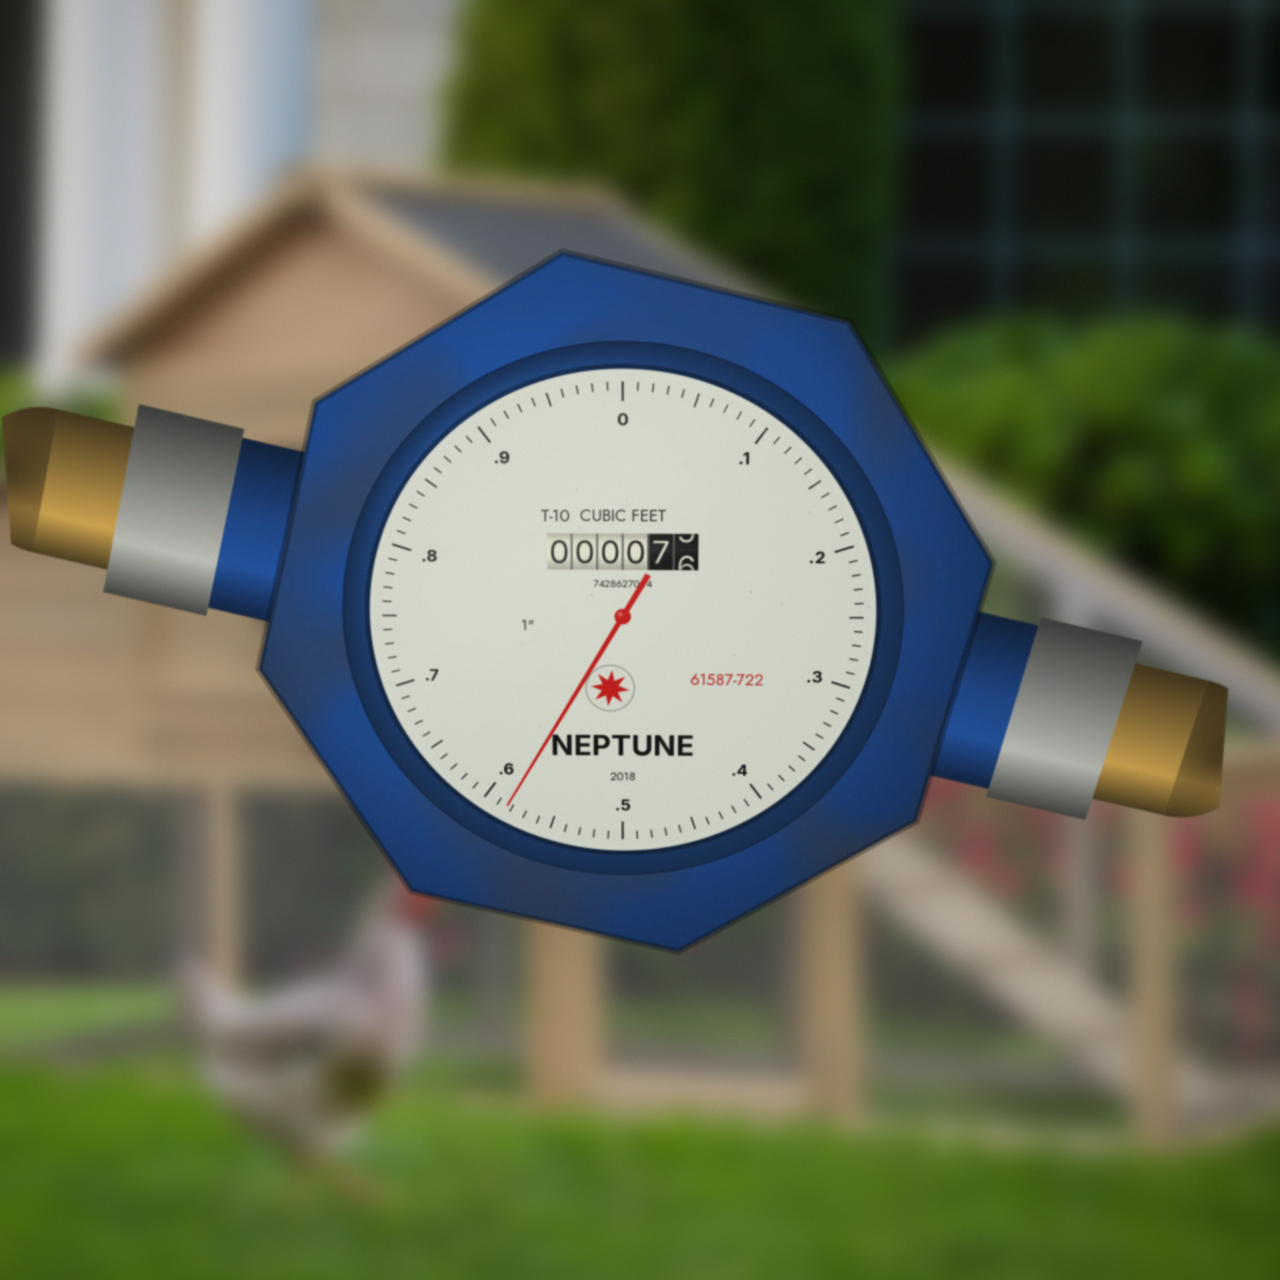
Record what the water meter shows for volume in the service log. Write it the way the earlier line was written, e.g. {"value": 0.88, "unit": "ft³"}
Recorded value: {"value": 75.58, "unit": "ft³"}
